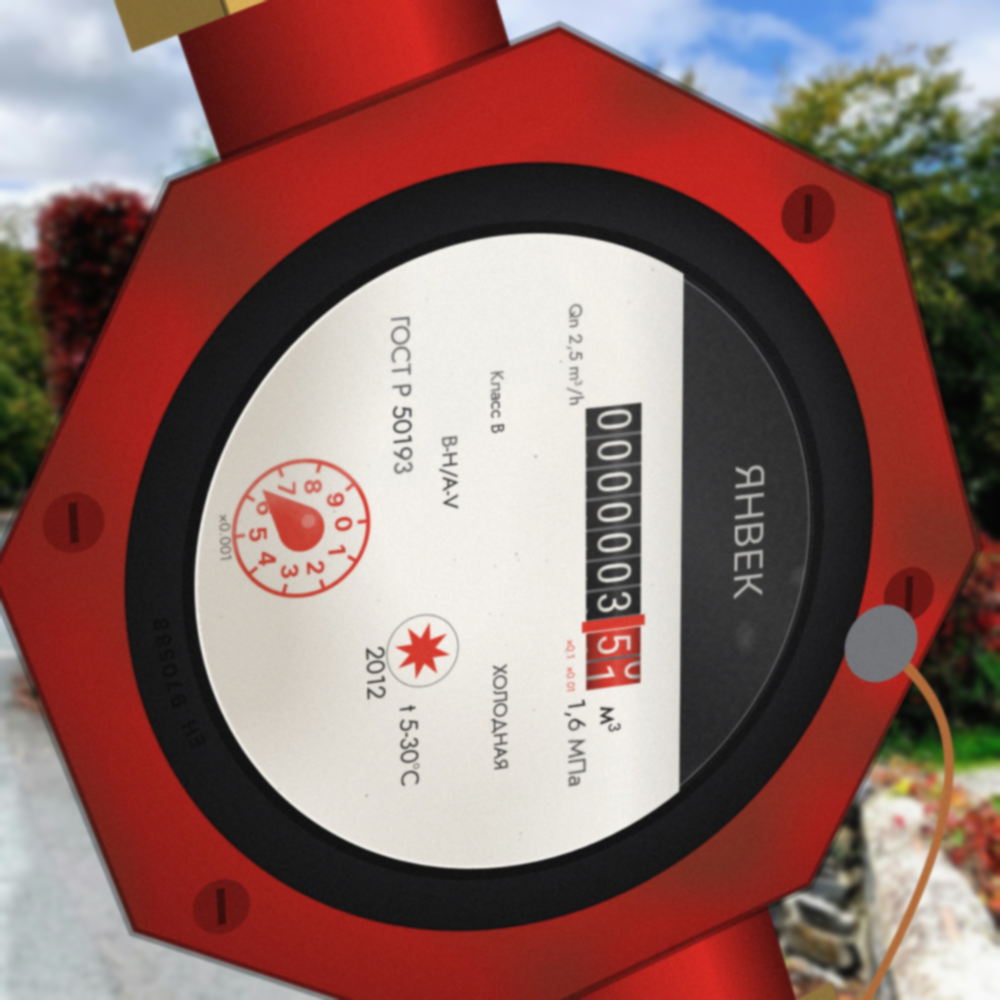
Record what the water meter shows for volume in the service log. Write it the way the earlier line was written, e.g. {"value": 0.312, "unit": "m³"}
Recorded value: {"value": 3.506, "unit": "m³"}
